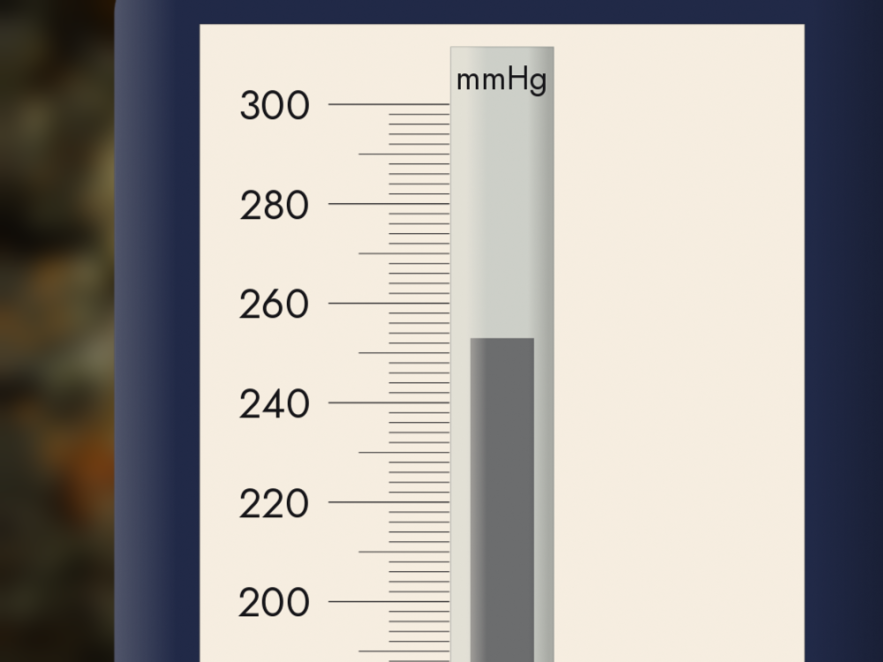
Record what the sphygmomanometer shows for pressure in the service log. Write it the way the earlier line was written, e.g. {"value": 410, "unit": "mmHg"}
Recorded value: {"value": 253, "unit": "mmHg"}
